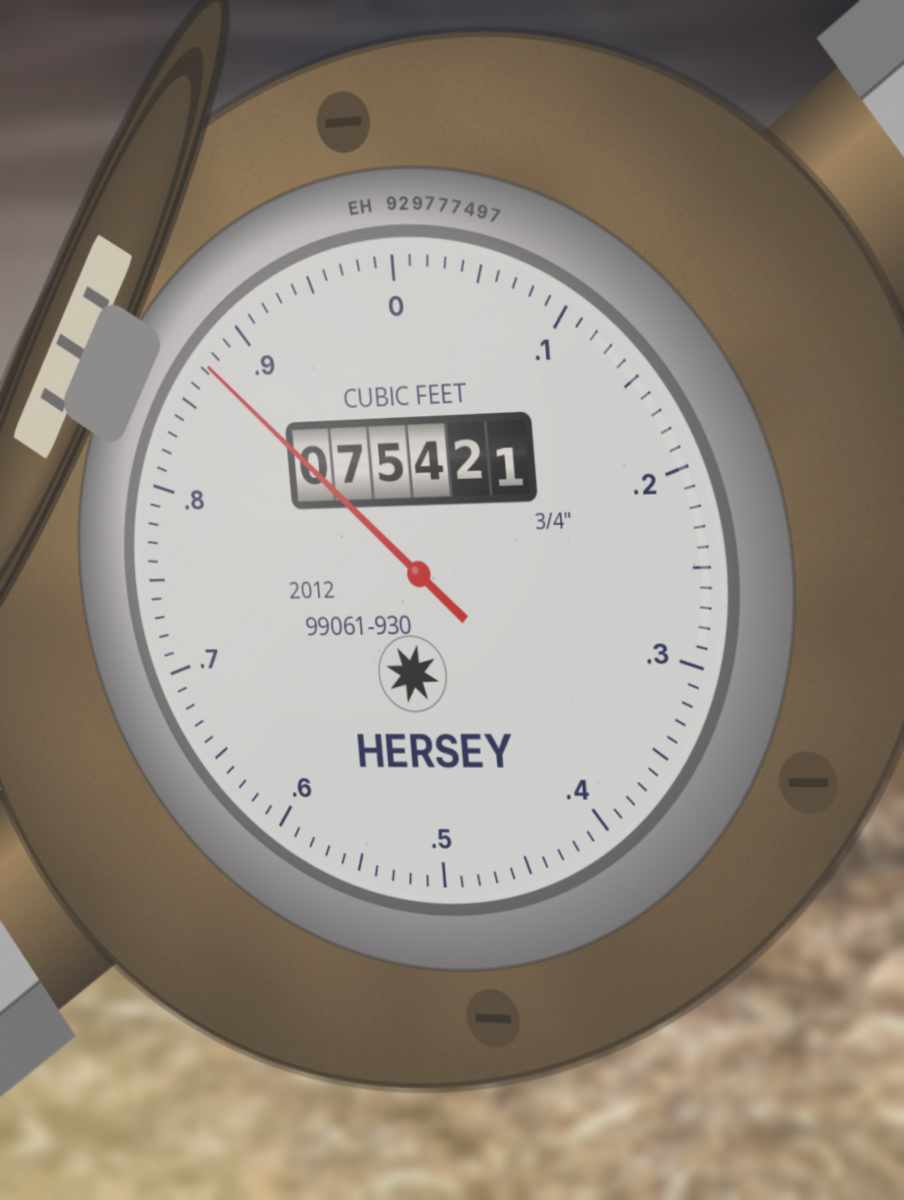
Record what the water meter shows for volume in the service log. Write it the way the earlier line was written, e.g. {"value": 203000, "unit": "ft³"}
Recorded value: {"value": 75420.87, "unit": "ft³"}
